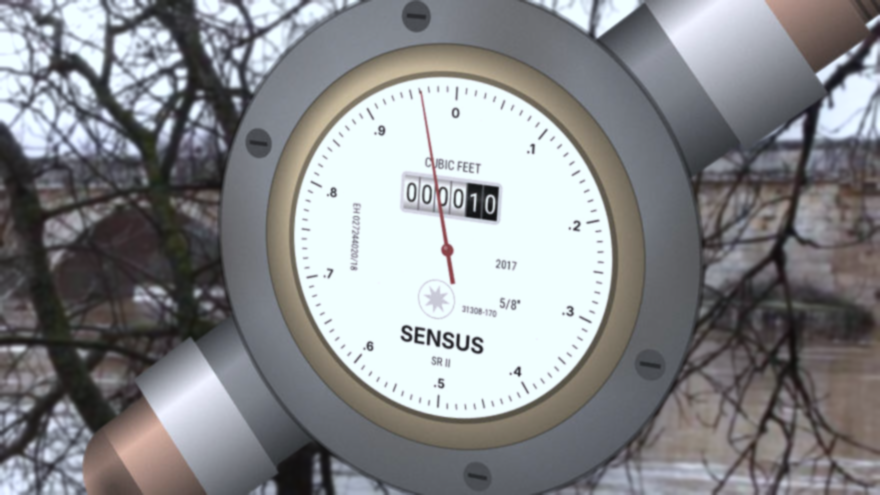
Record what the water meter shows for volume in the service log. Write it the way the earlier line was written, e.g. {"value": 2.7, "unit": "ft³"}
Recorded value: {"value": 9.96, "unit": "ft³"}
